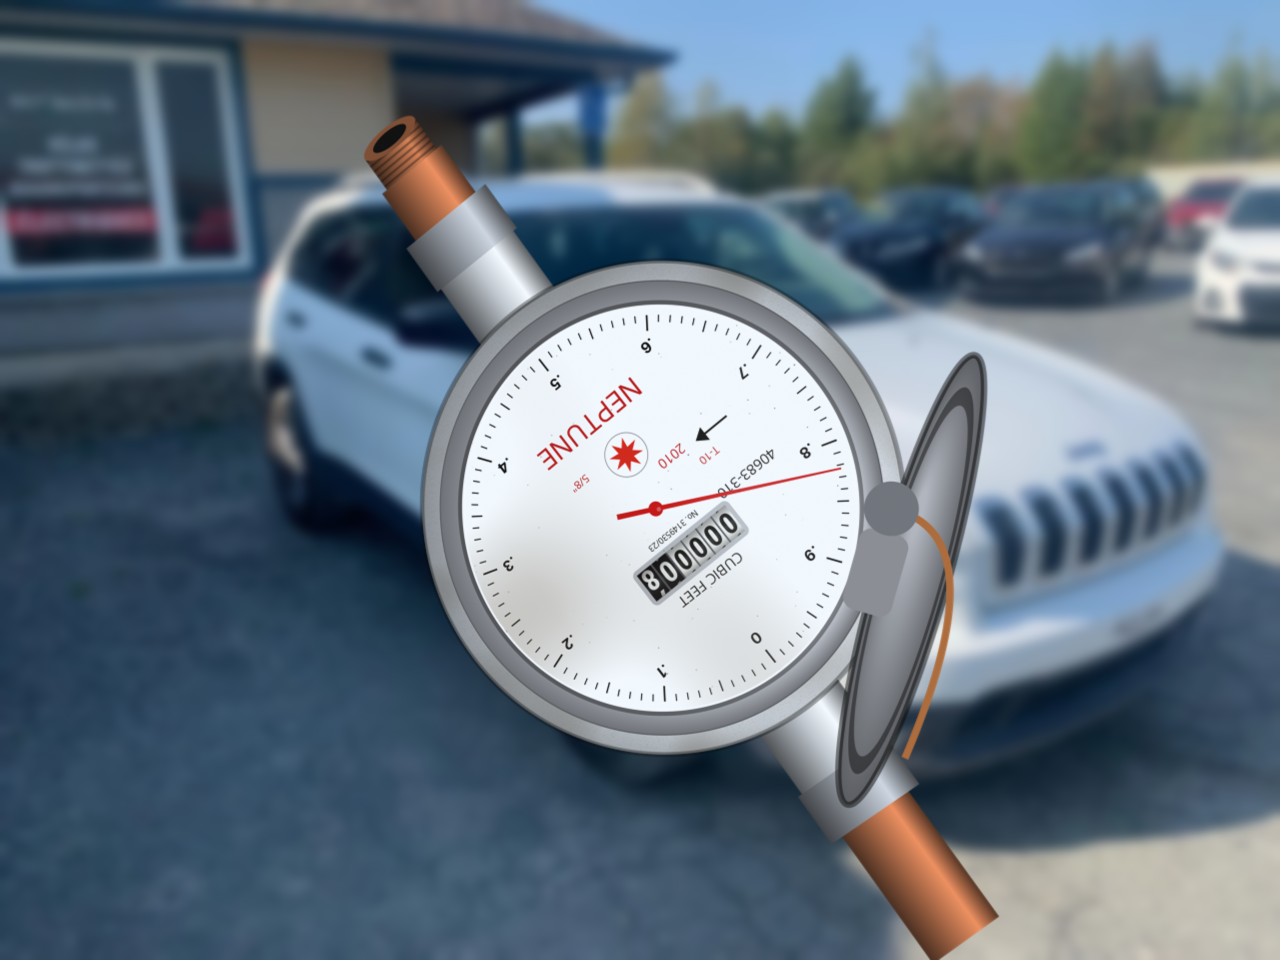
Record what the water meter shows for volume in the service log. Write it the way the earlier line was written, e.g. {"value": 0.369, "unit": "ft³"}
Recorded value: {"value": 7.82, "unit": "ft³"}
